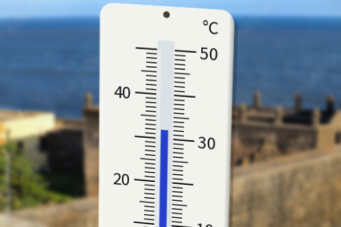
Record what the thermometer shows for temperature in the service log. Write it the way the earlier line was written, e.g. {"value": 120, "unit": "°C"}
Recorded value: {"value": 32, "unit": "°C"}
